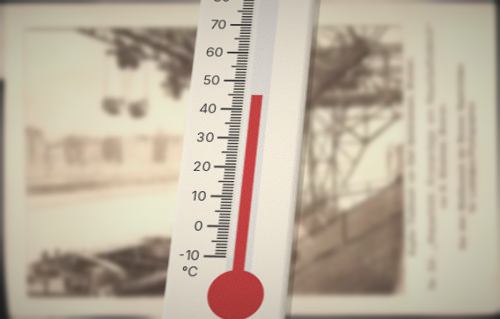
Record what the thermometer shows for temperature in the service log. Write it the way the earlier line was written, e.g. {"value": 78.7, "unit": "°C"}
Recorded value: {"value": 45, "unit": "°C"}
